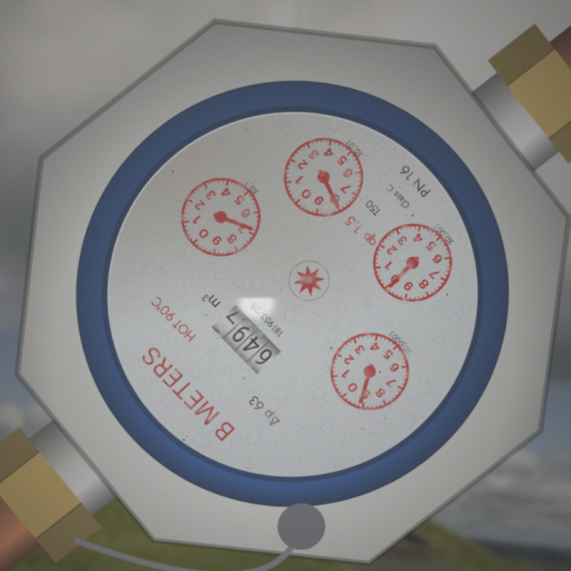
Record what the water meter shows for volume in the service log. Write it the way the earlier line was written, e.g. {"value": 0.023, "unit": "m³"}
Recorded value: {"value": 6496.6799, "unit": "m³"}
